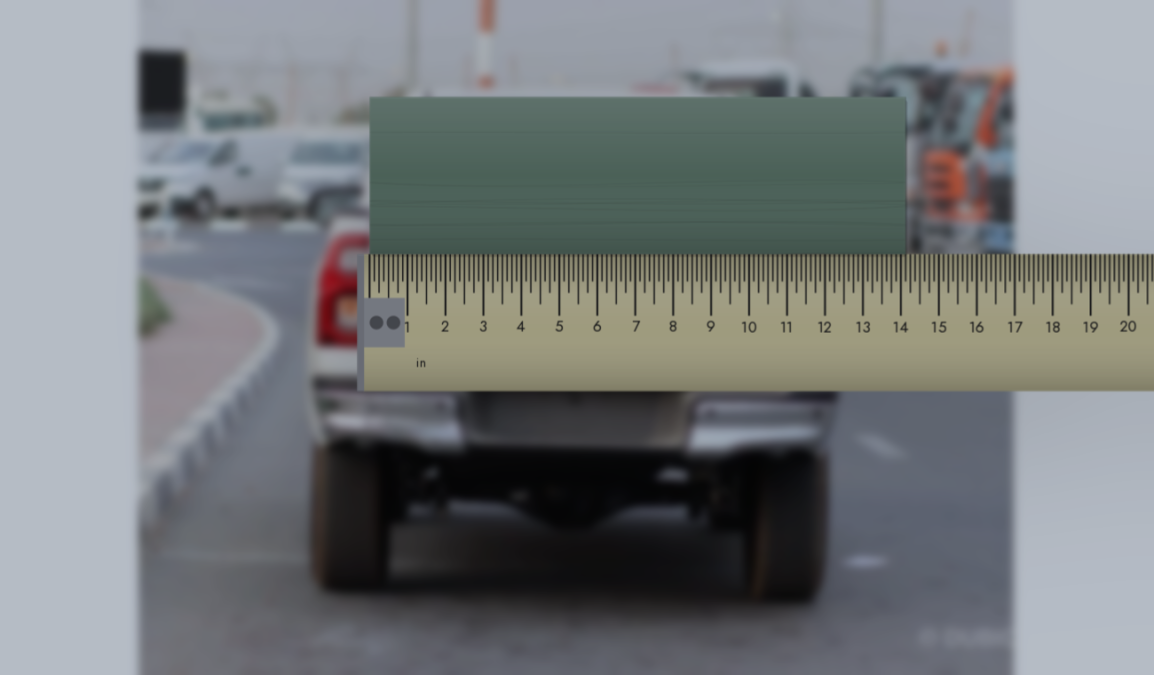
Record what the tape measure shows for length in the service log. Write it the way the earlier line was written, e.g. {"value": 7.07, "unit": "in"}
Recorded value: {"value": 14.125, "unit": "in"}
